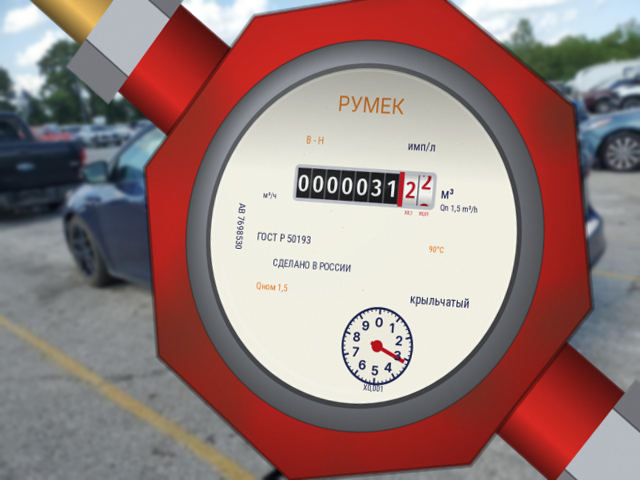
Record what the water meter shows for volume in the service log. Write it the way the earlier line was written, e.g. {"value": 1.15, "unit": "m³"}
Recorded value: {"value": 31.223, "unit": "m³"}
